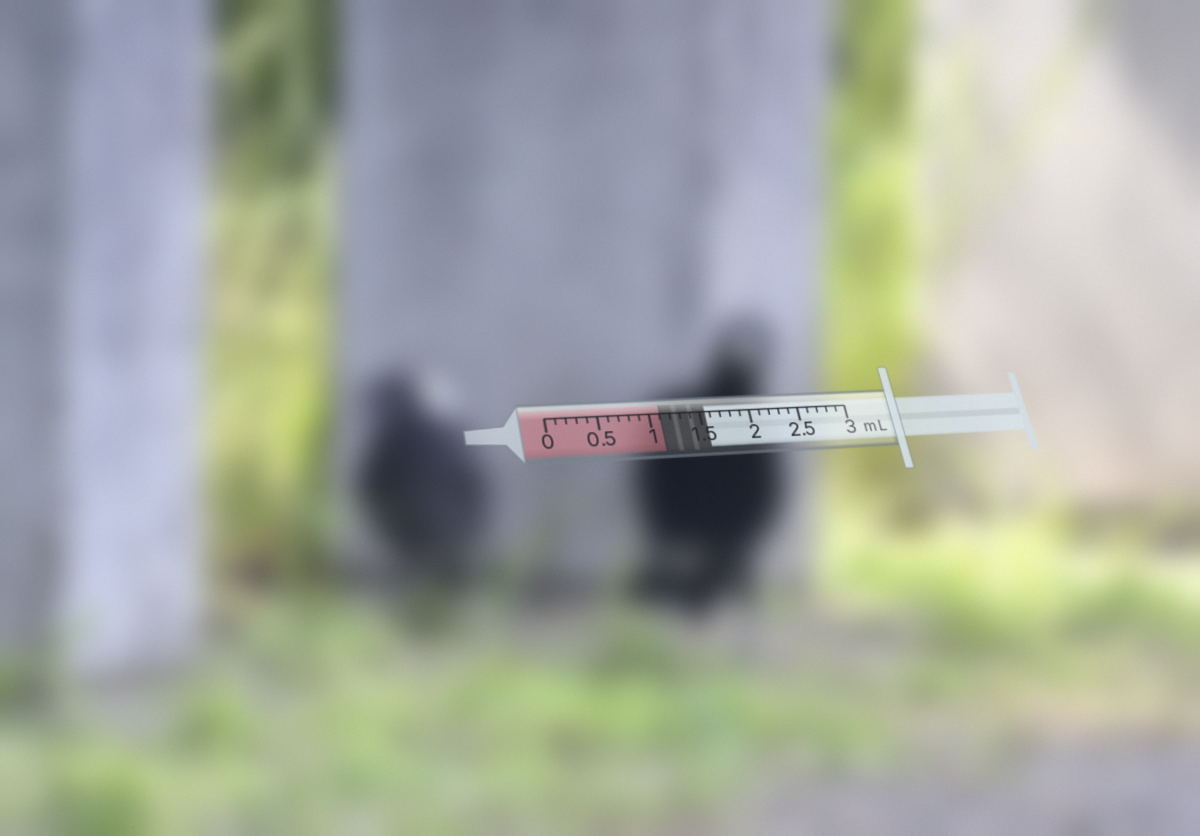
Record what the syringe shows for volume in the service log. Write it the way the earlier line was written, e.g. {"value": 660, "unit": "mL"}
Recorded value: {"value": 1.1, "unit": "mL"}
